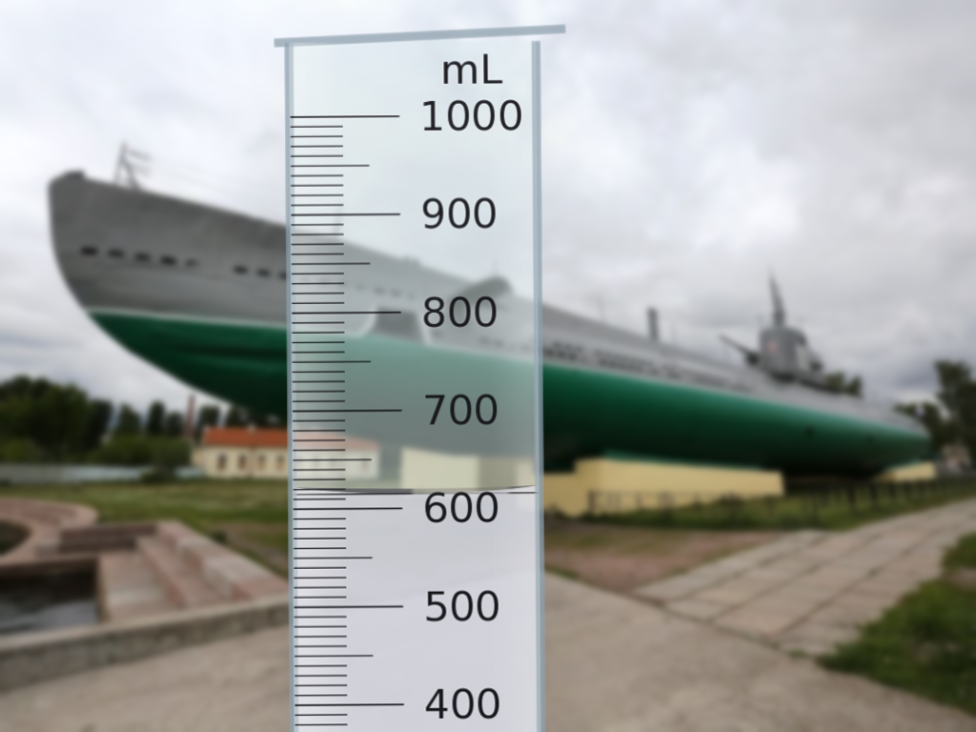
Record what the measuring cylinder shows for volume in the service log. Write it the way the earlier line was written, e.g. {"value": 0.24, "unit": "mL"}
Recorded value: {"value": 615, "unit": "mL"}
